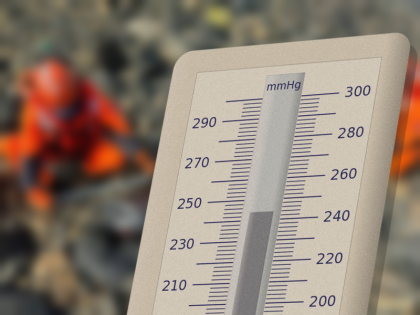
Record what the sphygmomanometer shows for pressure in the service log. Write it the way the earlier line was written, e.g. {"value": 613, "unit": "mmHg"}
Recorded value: {"value": 244, "unit": "mmHg"}
